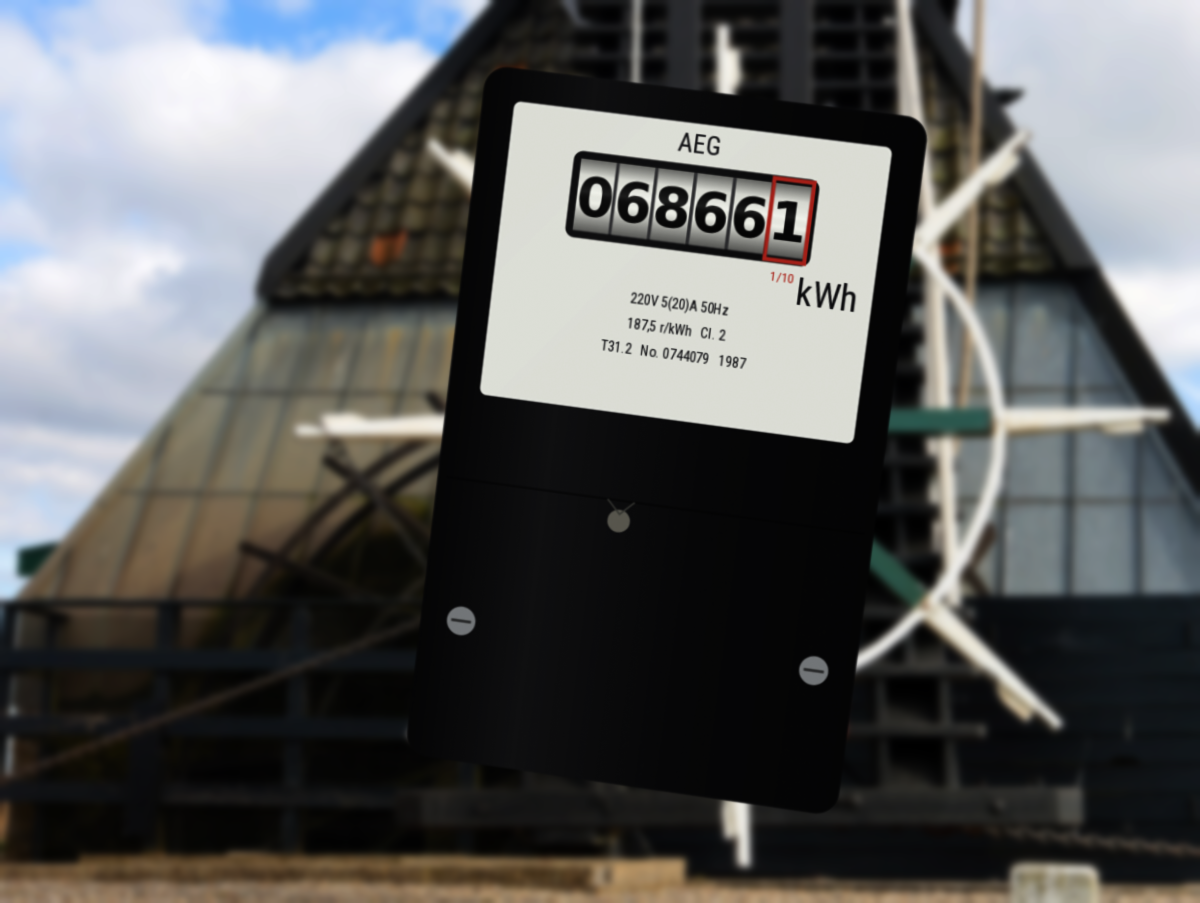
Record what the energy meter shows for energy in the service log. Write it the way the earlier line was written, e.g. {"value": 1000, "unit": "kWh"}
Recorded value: {"value": 6866.1, "unit": "kWh"}
